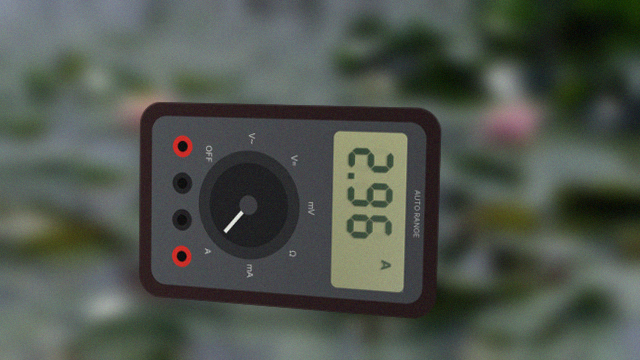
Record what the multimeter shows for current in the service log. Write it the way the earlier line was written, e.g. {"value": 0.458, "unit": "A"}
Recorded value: {"value": 2.96, "unit": "A"}
